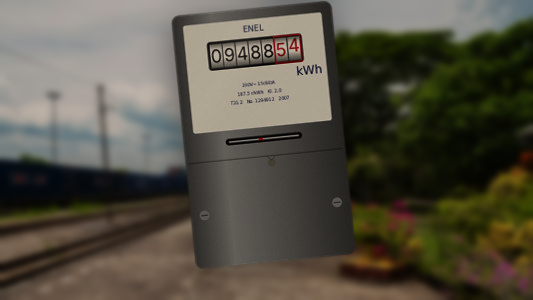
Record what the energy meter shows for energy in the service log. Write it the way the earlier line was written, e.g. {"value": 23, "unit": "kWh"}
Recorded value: {"value": 9488.54, "unit": "kWh"}
